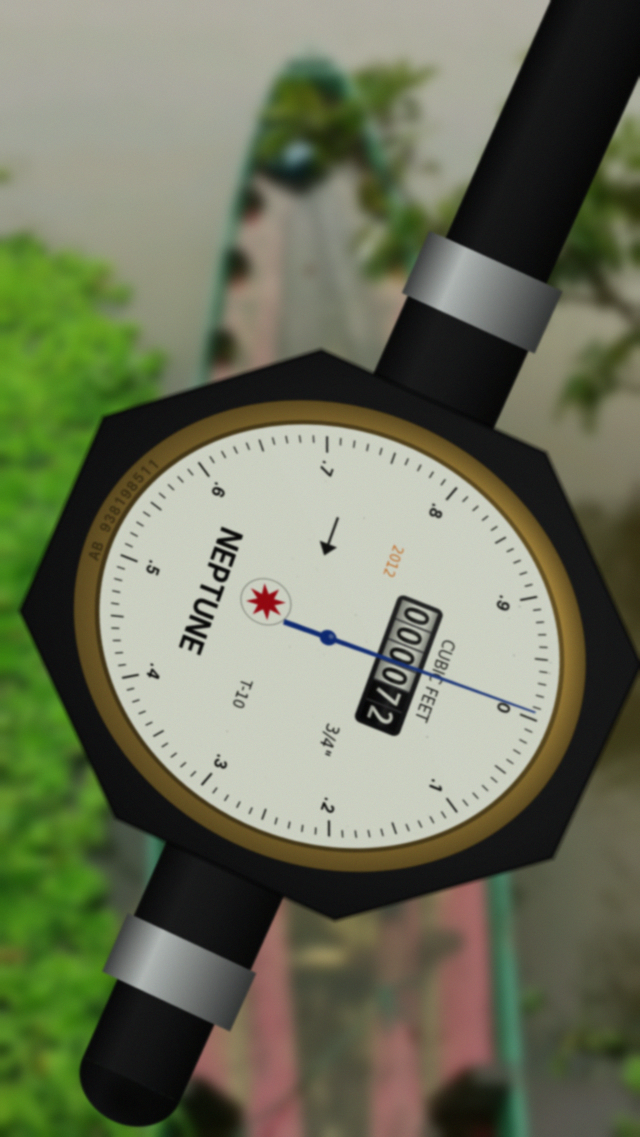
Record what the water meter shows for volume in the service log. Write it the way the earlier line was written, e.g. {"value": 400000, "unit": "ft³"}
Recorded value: {"value": 71.99, "unit": "ft³"}
